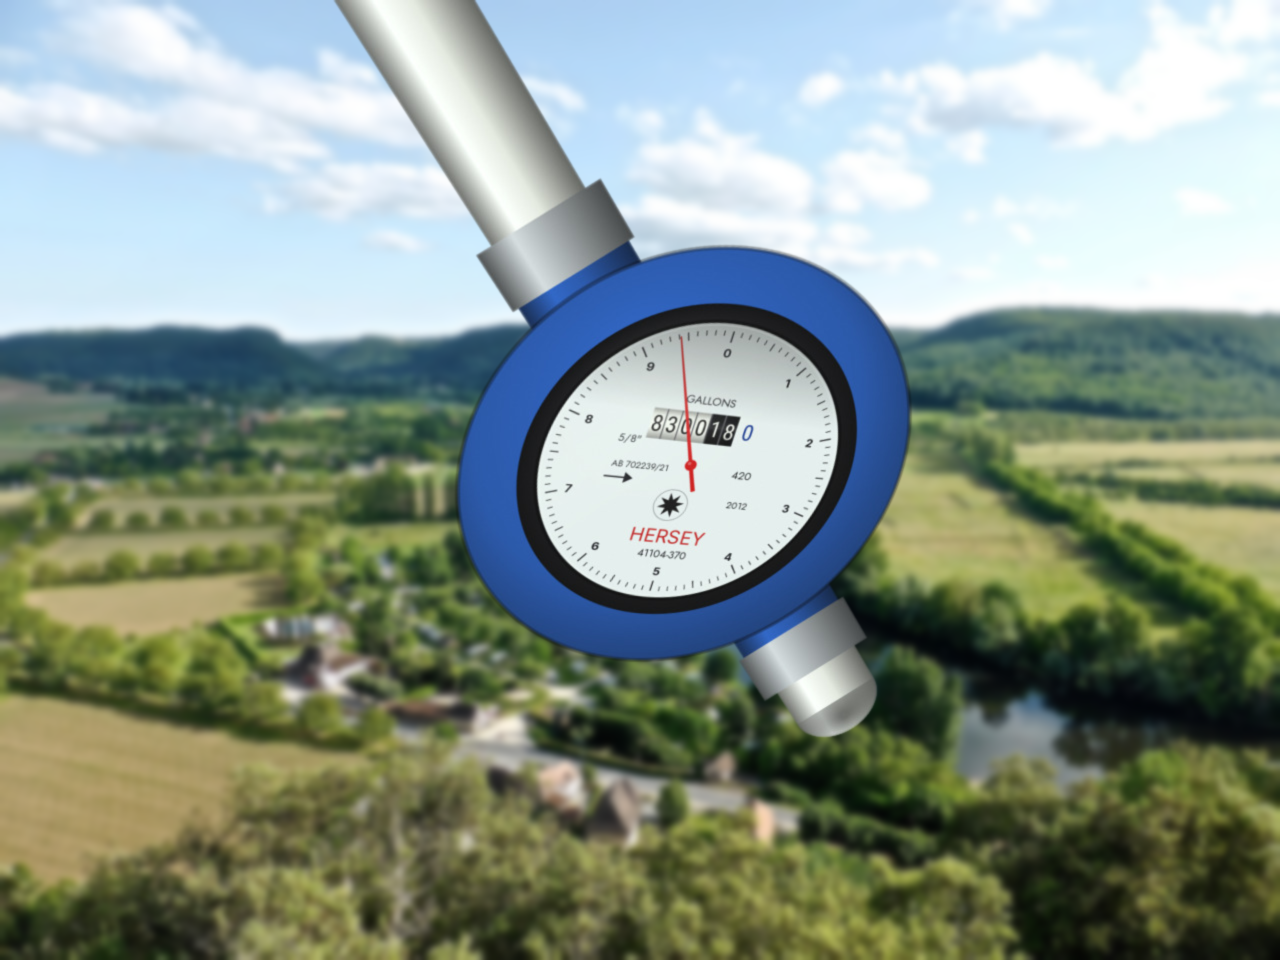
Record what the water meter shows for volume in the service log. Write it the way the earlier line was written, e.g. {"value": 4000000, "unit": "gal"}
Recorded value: {"value": 8300179.4, "unit": "gal"}
